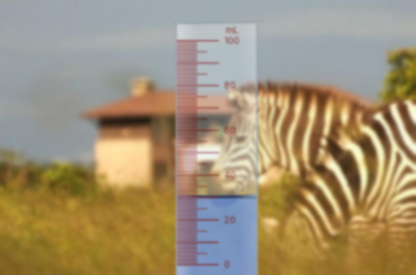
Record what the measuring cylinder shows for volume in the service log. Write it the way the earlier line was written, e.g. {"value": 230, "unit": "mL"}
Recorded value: {"value": 30, "unit": "mL"}
